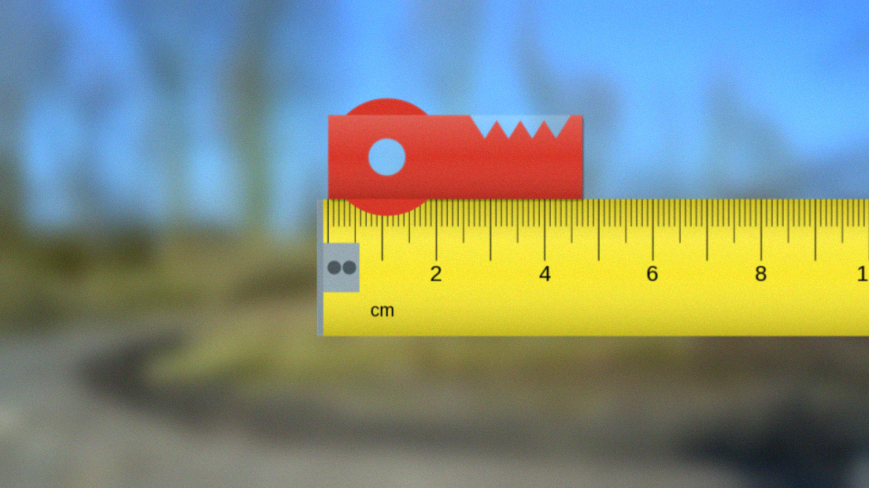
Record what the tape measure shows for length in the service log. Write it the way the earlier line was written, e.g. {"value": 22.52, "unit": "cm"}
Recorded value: {"value": 4.7, "unit": "cm"}
